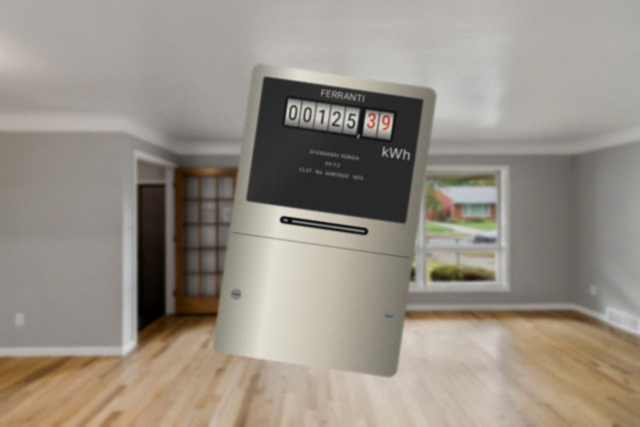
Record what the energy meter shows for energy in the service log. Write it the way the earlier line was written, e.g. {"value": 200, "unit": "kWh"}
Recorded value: {"value": 125.39, "unit": "kWh"}
